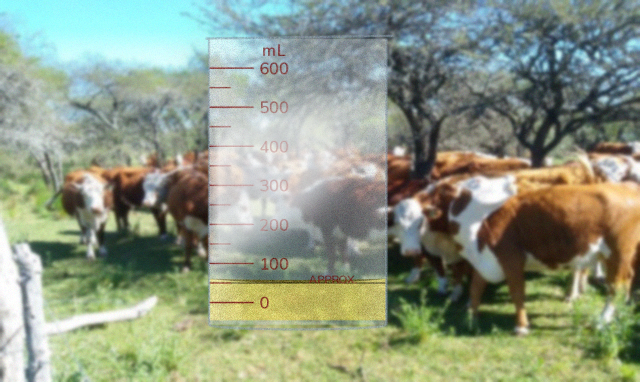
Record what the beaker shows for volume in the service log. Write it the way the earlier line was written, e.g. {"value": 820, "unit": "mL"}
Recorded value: {"value": 50, "unit": "mL"}
